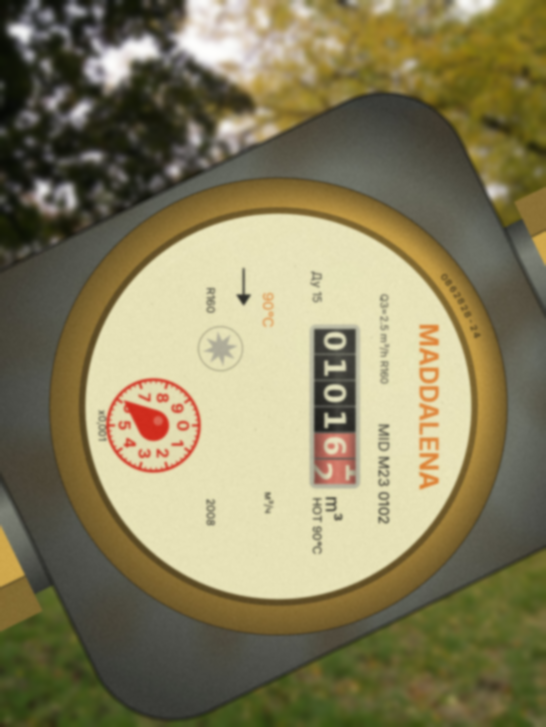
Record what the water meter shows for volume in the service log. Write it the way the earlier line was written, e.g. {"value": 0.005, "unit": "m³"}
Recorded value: {"value": 101.616, "unit": "m³"}
